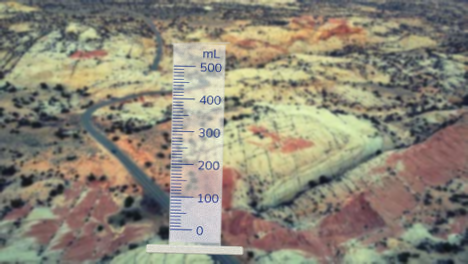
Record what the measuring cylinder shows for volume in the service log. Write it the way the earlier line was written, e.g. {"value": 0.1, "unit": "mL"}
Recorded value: {"value": 100, "unit": "mL"}
